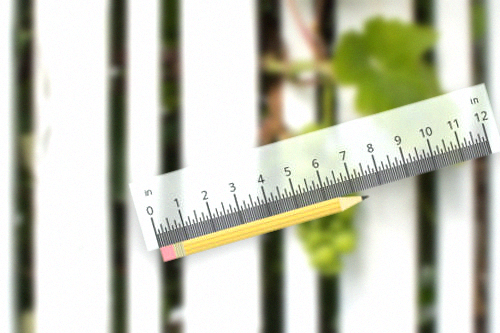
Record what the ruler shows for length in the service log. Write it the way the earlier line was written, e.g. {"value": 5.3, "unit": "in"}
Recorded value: {"value": 7.5, "unit": "in"}
